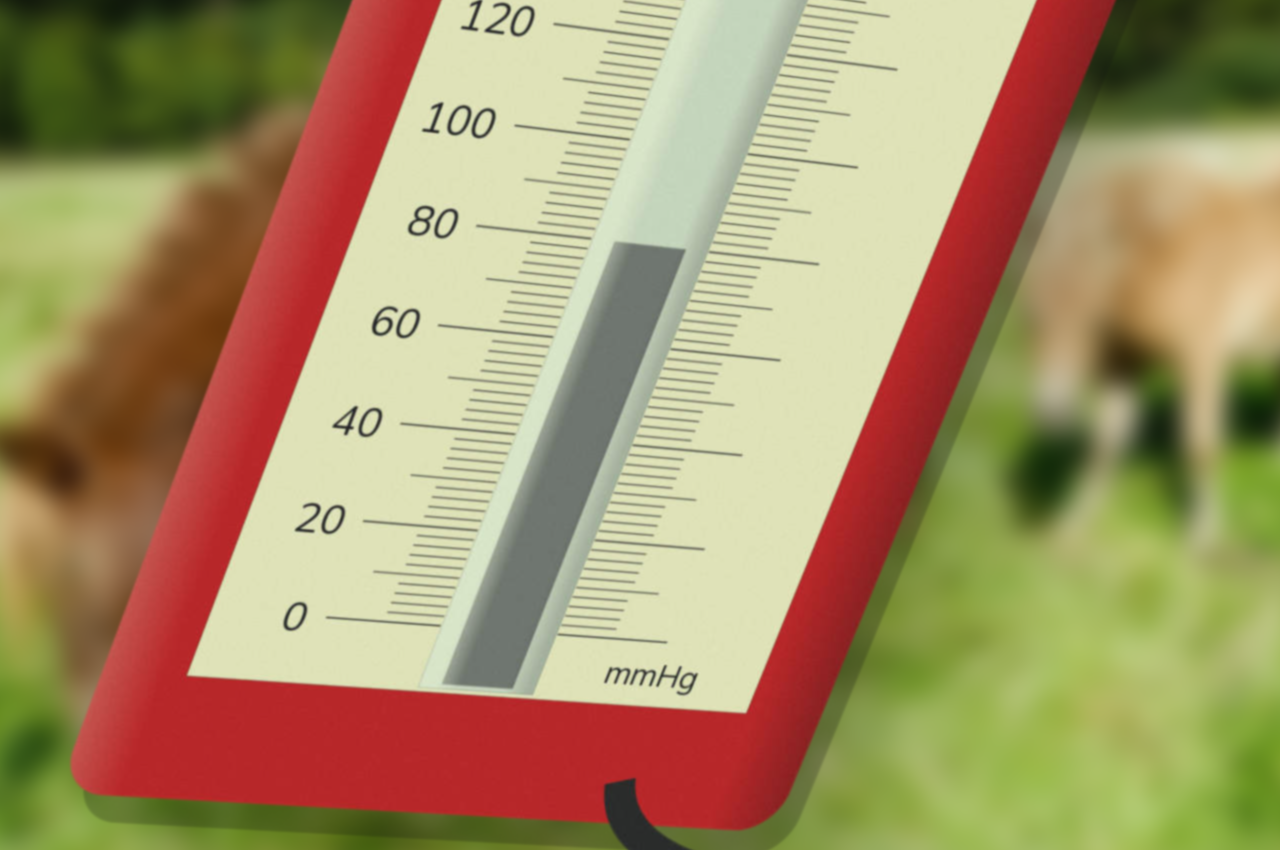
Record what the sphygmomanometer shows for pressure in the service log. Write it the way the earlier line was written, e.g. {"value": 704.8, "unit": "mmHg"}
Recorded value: {"value": 80, "unit": "mmHg"}
